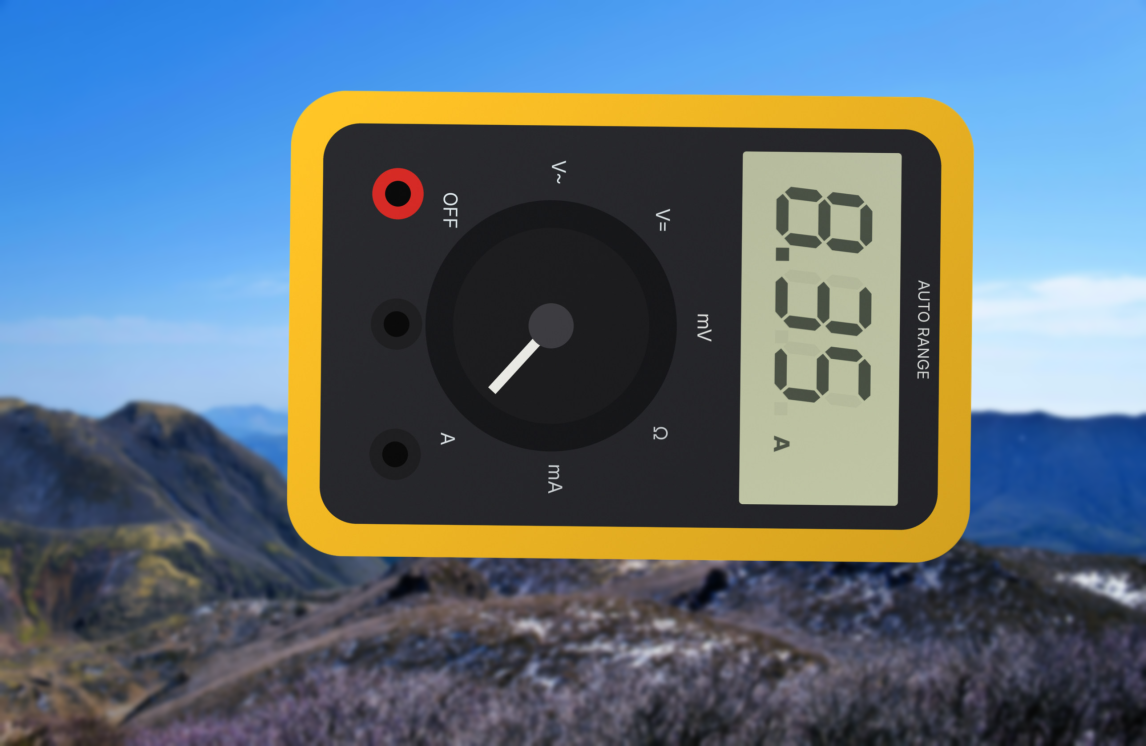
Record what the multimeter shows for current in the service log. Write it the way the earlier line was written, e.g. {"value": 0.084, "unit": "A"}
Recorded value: {"value": 8.35, "unit": "A"}
